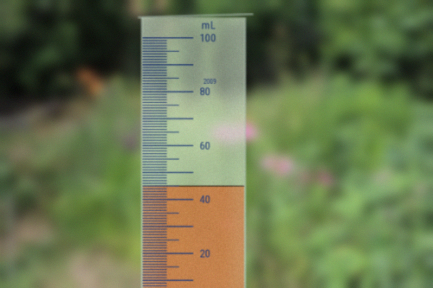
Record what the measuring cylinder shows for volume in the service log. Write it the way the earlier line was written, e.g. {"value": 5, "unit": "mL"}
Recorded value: {"value": 45, "unit": "mL"}
